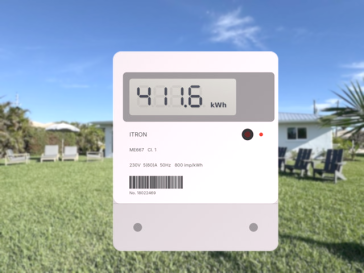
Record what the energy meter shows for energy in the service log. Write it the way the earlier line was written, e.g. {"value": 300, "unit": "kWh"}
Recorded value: {"value": 411.6, "unit": "kWh"}
